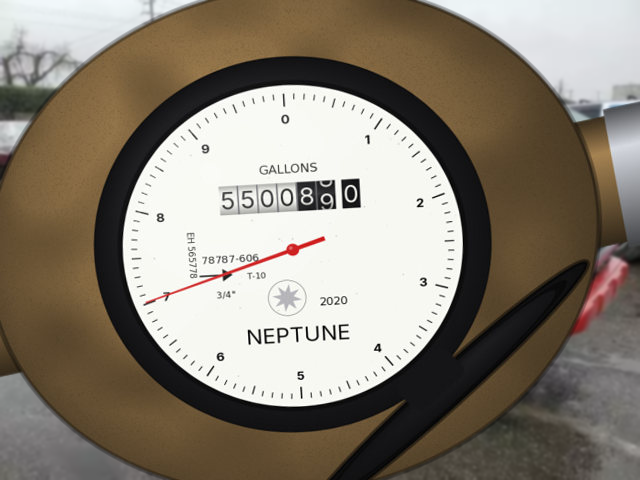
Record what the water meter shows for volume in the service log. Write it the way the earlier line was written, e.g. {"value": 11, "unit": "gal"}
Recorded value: {"value": 5500887.0, "unit": "gal"}
